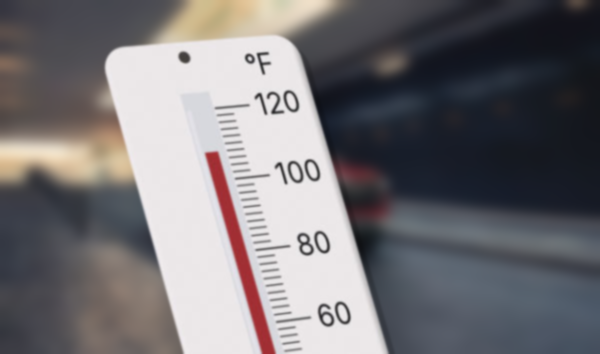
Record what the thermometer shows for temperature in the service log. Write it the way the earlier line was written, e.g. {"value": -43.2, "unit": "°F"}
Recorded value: {"value": 108, "unit": "°F"}
